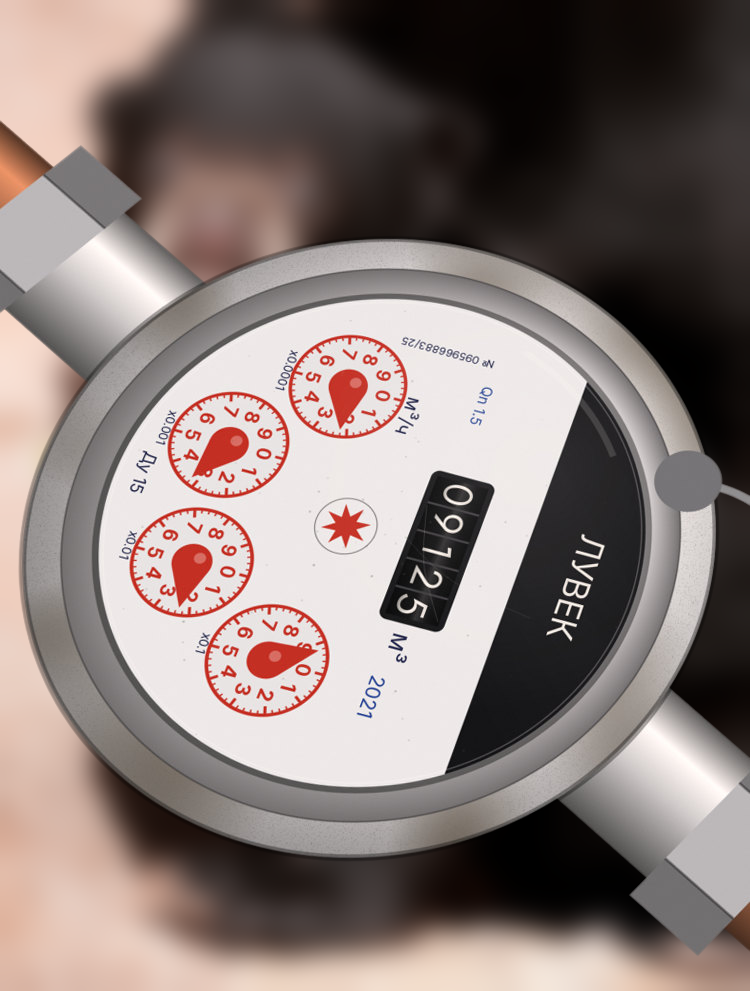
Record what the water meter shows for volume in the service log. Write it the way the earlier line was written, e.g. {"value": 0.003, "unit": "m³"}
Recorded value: {"value": 9124.9232, "unit": "m³"}
